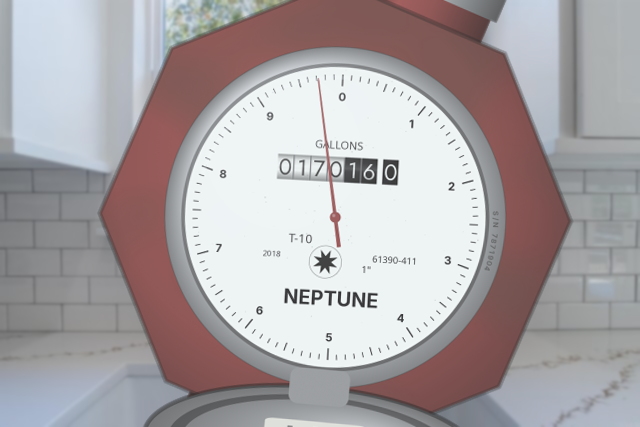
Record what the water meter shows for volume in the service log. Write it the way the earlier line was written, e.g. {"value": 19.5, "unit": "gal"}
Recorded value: {"value": 170159.7, "unit": "gal"}
